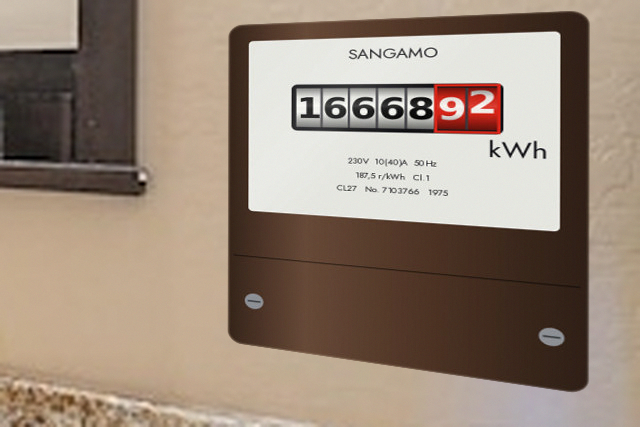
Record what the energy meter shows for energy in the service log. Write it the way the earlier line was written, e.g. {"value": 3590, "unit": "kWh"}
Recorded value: {"value": 16668.92, "unit": "kWh"}
